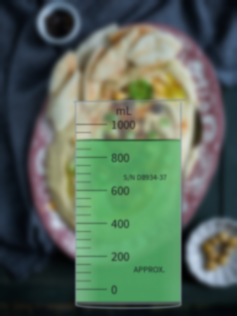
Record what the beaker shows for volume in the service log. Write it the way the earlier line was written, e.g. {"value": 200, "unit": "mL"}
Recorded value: {"value": 900, "unit": "mL"}
